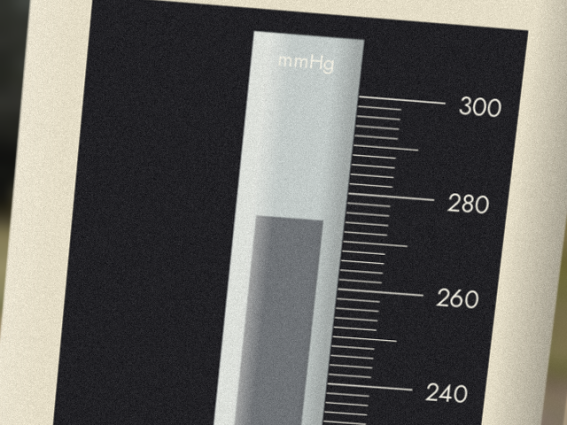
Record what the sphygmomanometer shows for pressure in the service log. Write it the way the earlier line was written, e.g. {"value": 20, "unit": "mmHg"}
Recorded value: {"value": 274, "unit": "mmHg"}
